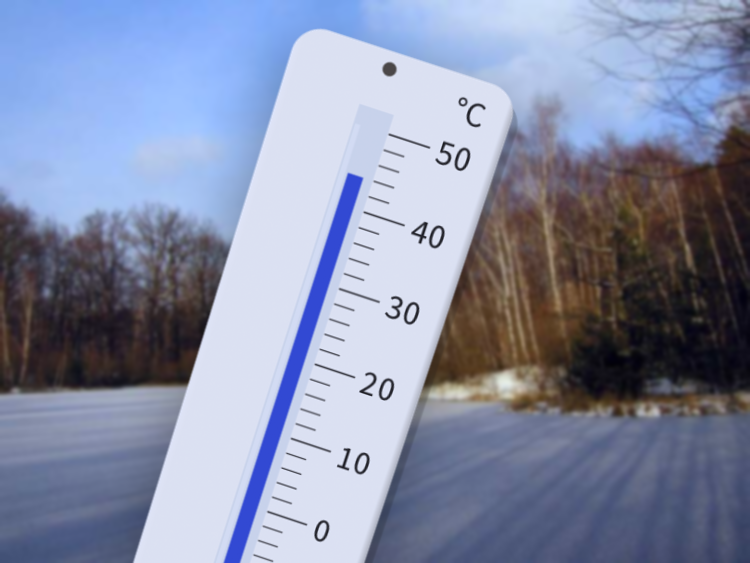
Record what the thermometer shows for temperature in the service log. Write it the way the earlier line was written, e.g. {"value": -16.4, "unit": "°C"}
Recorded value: {"value": 44, "unit": "°C"}
